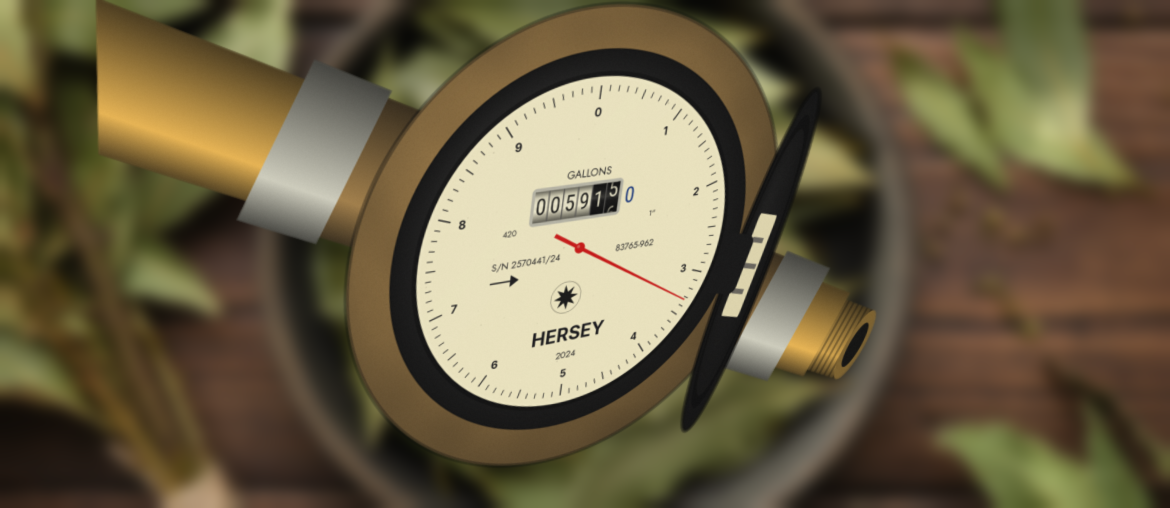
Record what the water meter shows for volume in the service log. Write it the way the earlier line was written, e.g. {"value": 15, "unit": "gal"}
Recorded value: {"value": 59153.3, "unit": "gal"}
